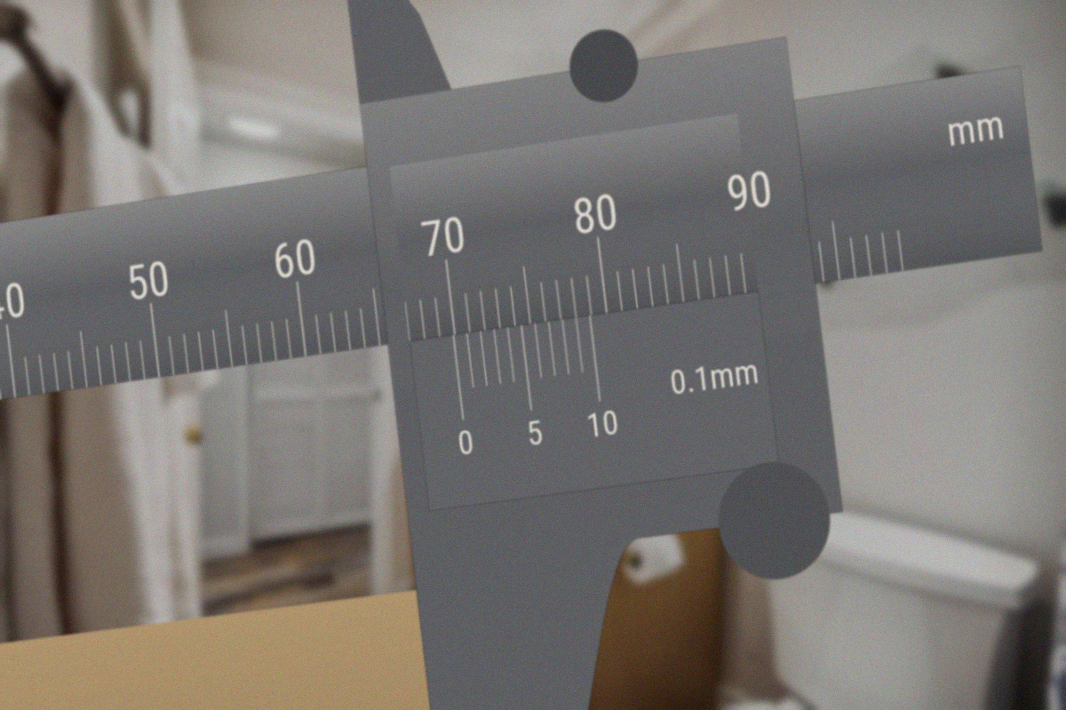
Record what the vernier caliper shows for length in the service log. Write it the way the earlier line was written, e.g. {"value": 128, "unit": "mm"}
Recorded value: {"value": 69.9, "unit": "mm"}
